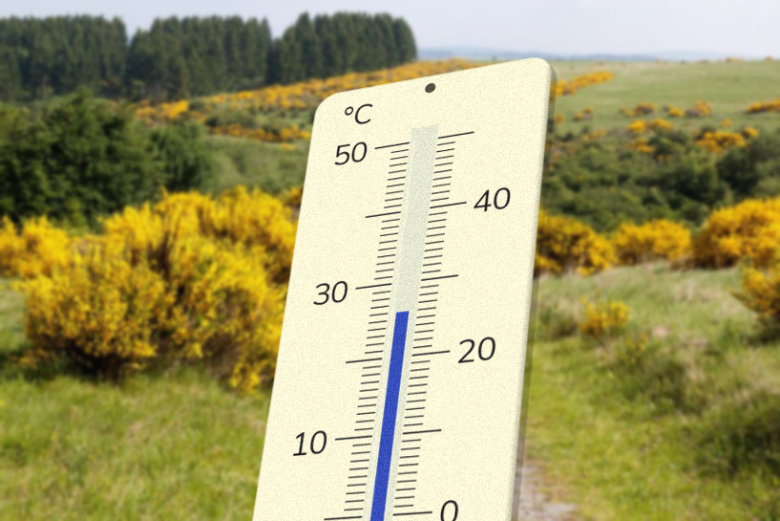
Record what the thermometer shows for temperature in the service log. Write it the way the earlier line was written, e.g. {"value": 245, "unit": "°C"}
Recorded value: {"value": 26, "unit": "°C"}
